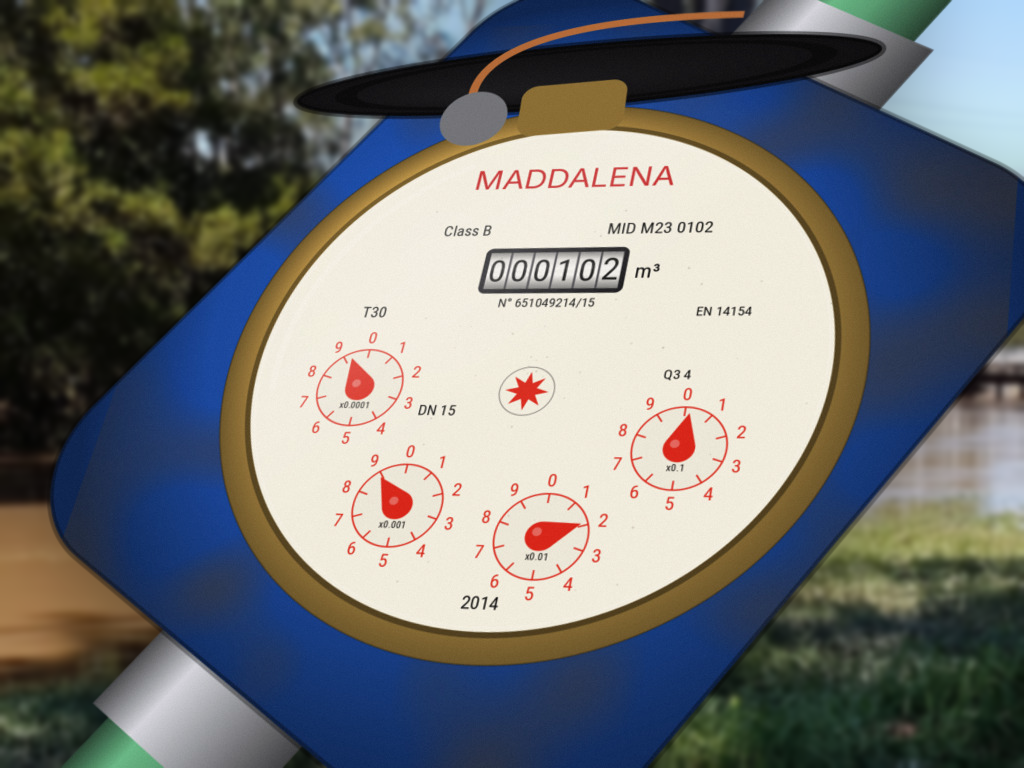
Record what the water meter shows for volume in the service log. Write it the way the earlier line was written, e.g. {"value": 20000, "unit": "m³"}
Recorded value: {"value": 102.0189, "unit": "m³"}
